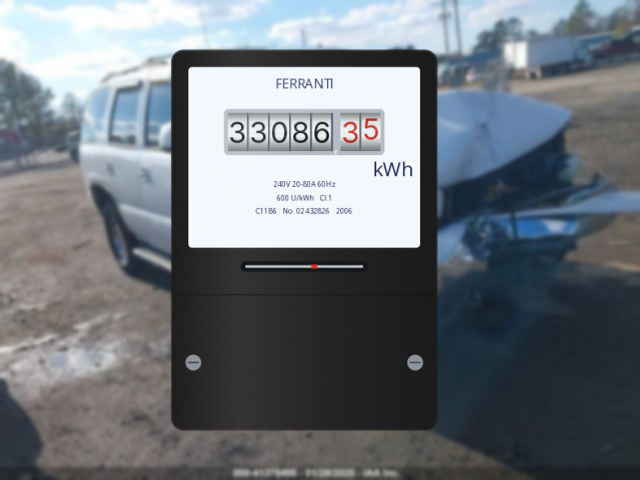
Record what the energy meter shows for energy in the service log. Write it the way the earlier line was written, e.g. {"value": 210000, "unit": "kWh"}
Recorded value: {"value": 33086.35, "unit": "kWh"}
